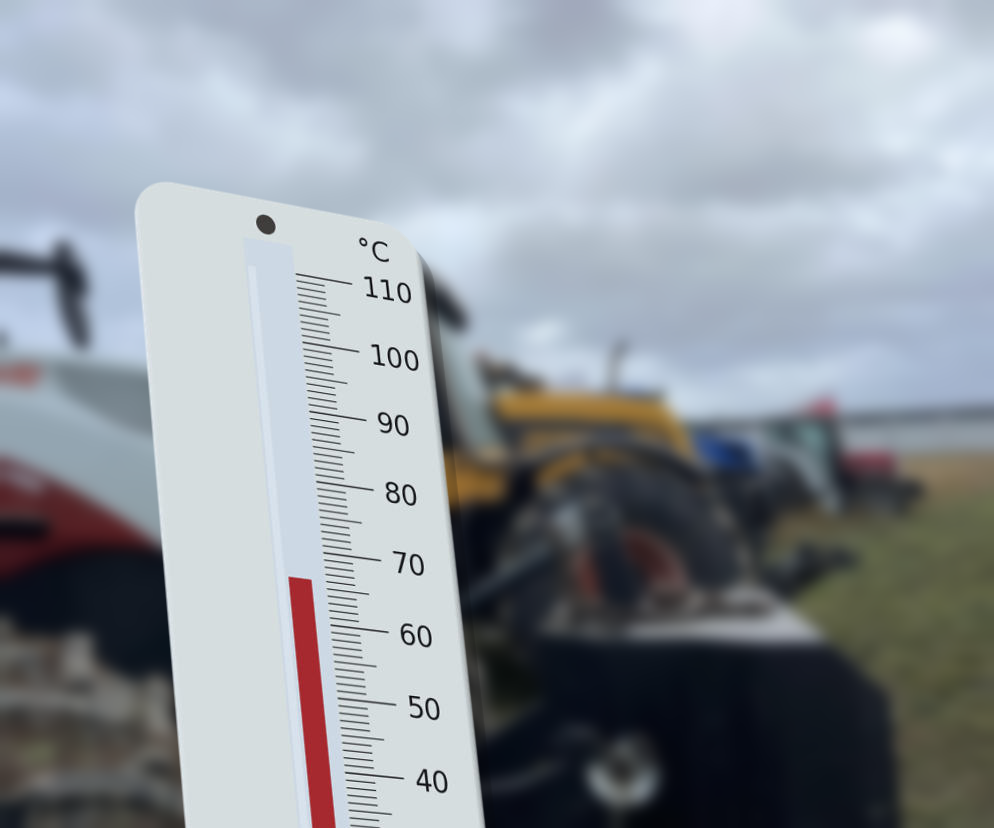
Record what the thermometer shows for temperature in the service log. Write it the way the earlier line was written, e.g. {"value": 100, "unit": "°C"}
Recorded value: {"value": 66, "unit": "°C"}
